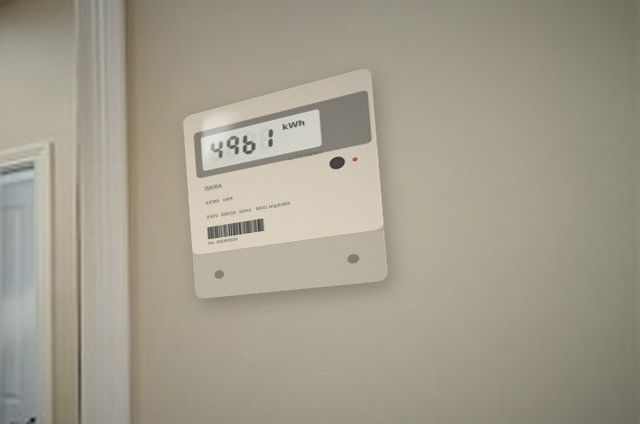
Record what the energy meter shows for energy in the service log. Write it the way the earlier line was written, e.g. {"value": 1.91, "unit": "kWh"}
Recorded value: {"value": 4961, "unit": "kWh"}
